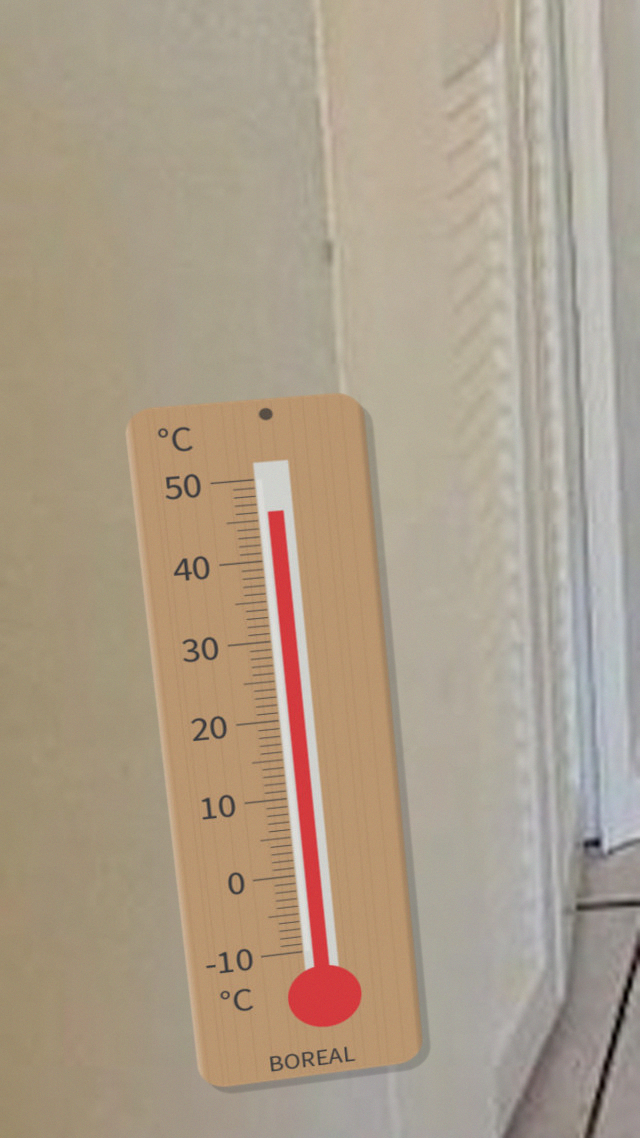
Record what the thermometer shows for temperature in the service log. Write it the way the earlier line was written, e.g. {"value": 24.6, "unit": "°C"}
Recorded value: {"value": 46, "unit": "°C"}
